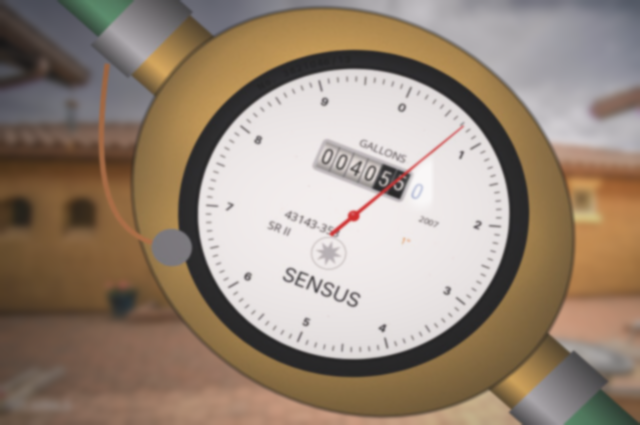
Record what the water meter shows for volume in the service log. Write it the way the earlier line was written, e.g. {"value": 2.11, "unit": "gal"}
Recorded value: {"value": 40550.7, "unit": "gal"}
